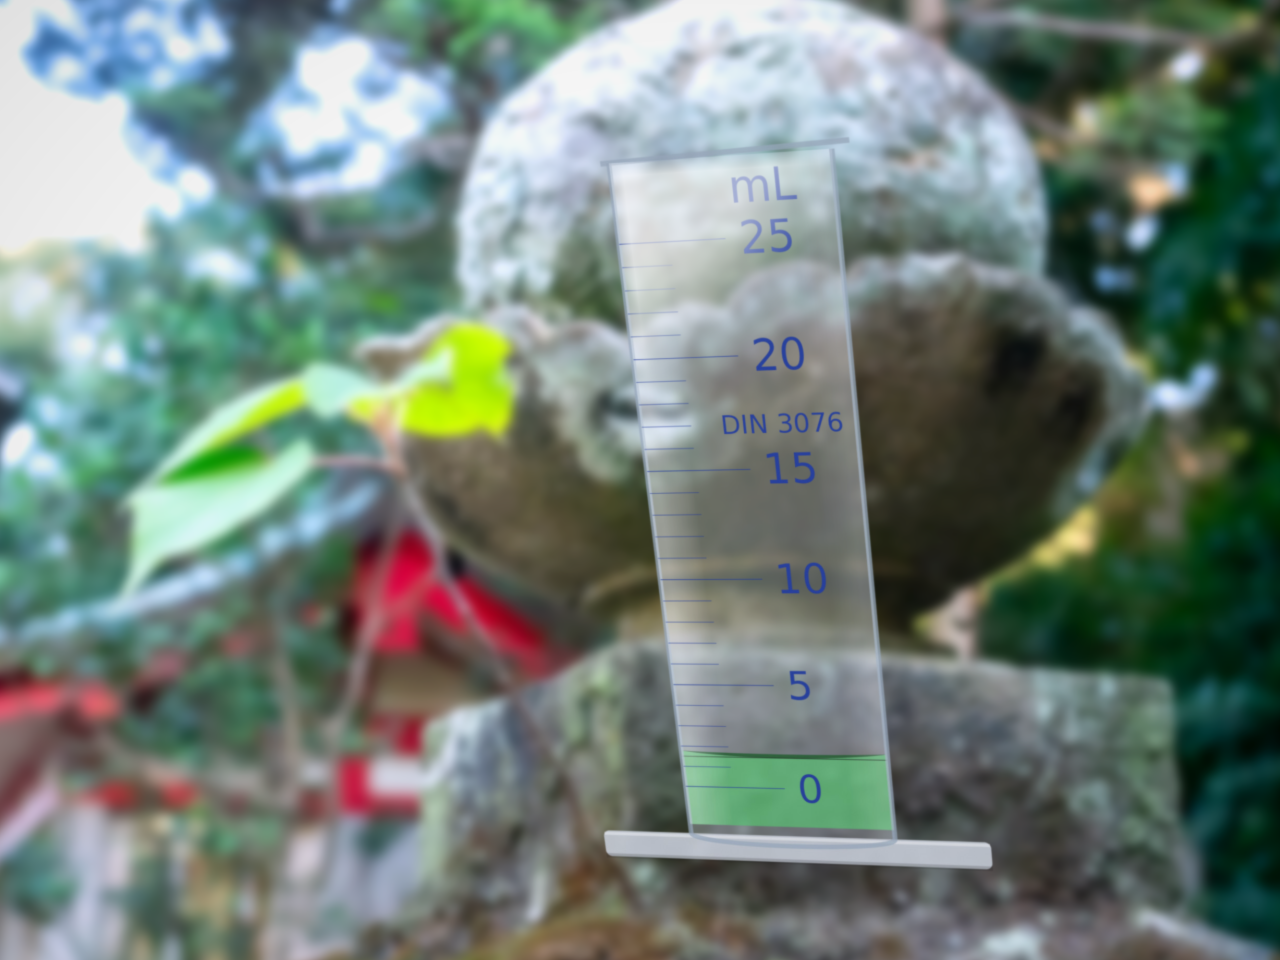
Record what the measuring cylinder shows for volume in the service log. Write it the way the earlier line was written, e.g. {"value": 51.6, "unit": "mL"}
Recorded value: {"value": 1.5, "unit": "mL"}
